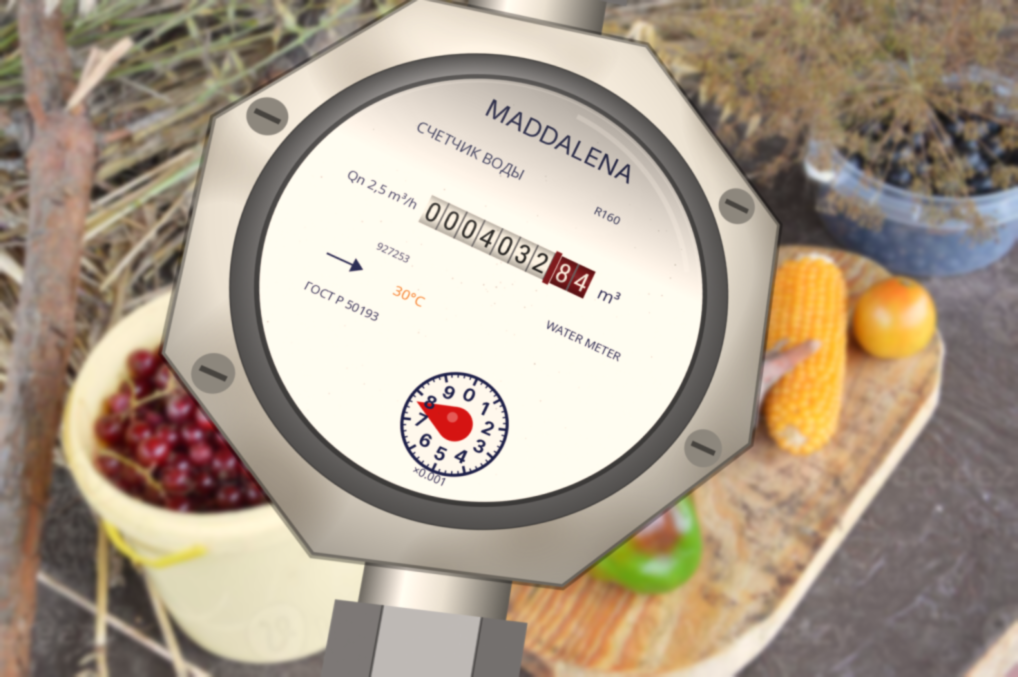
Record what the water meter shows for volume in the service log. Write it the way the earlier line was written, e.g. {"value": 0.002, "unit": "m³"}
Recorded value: {"value": 4032.847, "unit": "m³"}
